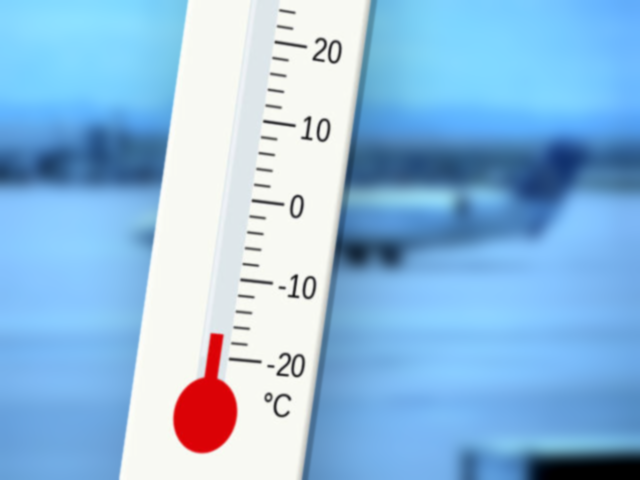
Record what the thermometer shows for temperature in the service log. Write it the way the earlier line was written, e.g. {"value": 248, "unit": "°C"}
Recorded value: {"value": -17, "unit": "°C"}
